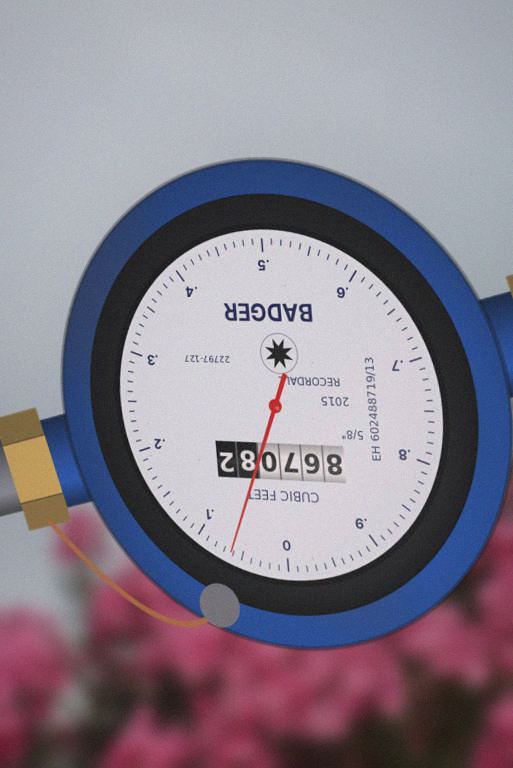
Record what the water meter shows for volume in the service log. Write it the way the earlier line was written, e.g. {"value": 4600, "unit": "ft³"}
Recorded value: {"value": 867082.06, "unit": "ft³"}
